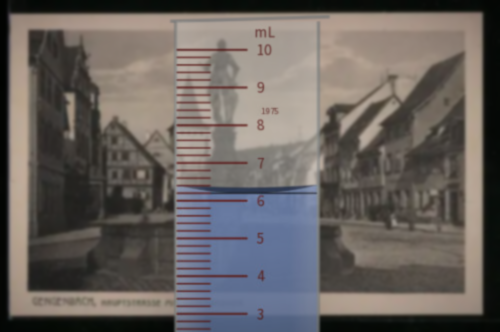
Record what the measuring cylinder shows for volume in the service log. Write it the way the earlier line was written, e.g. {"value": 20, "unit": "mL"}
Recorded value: {"value": 6.2, "unit": "mL"}
